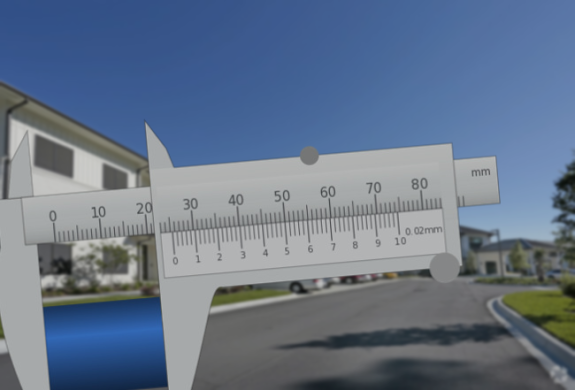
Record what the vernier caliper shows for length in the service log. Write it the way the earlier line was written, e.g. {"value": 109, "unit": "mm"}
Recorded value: {"value": 25.5, "unit": "mm"}
